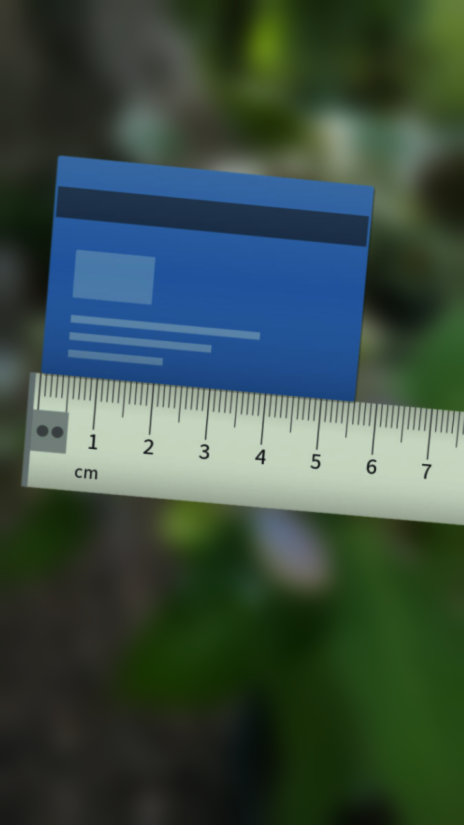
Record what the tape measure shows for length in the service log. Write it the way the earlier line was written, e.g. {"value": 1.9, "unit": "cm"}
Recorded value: {"value": 5.6, "unit": "cm"}
